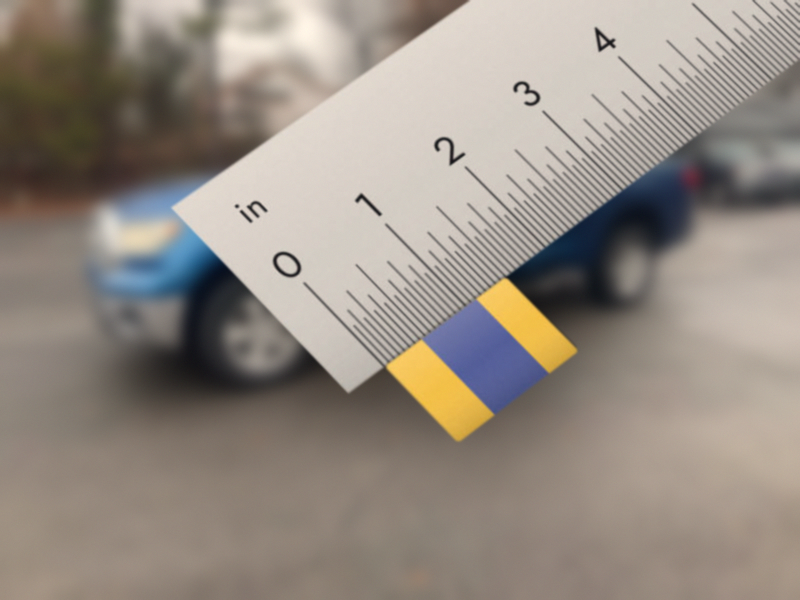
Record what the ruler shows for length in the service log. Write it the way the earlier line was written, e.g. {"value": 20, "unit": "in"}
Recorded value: {"value": 1.5, "unit": "in"}
